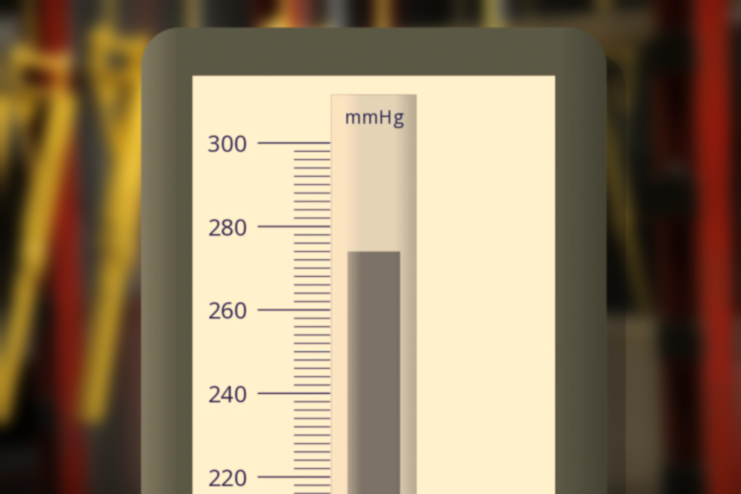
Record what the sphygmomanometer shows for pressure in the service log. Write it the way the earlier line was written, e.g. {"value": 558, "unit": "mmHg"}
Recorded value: {"value": 274, "unit": "mmHg"}
